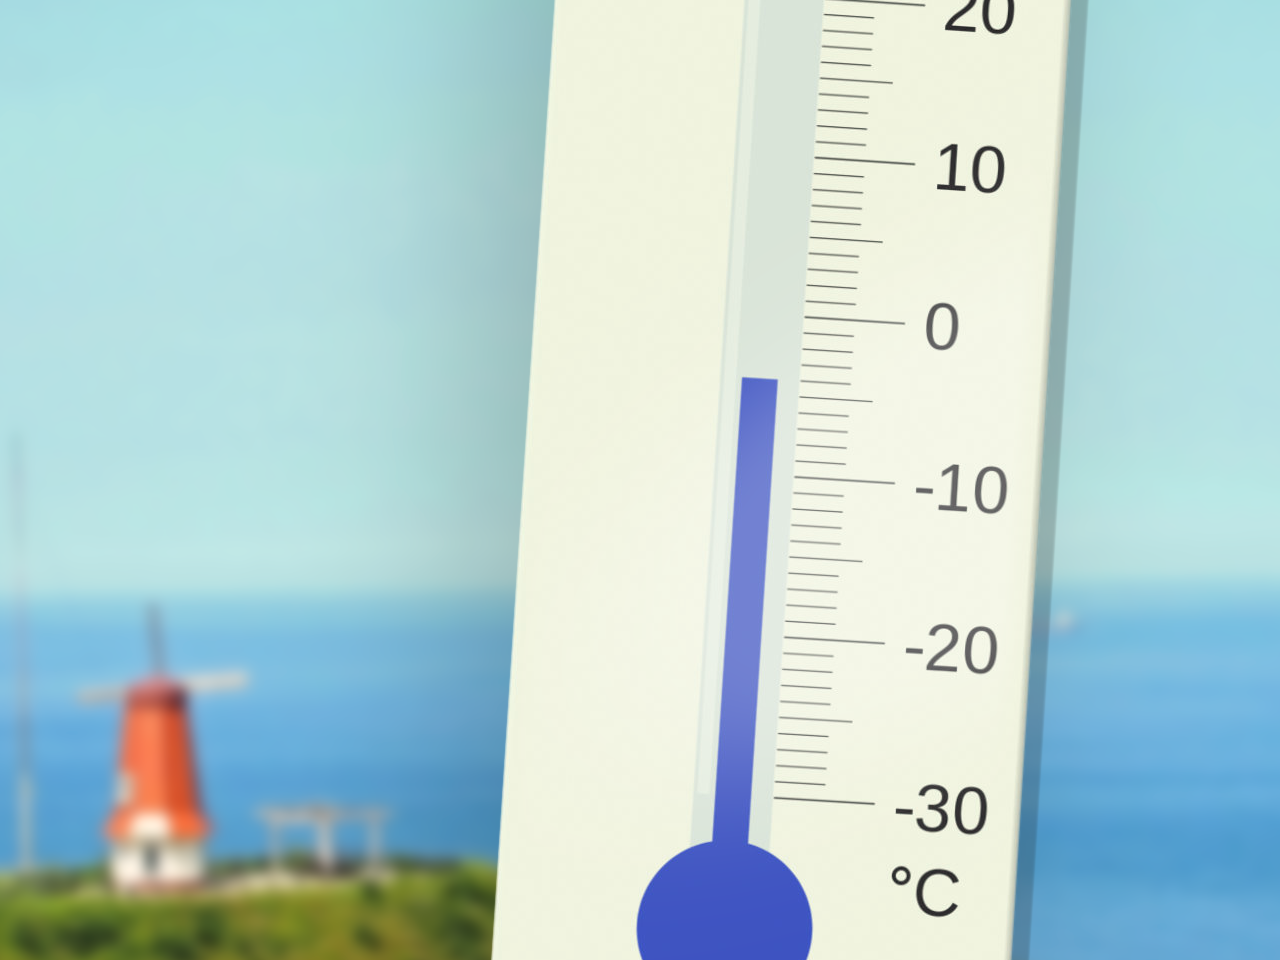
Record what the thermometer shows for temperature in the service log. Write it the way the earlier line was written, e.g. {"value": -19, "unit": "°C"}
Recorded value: {"value": -4, "unit": "°C"}
